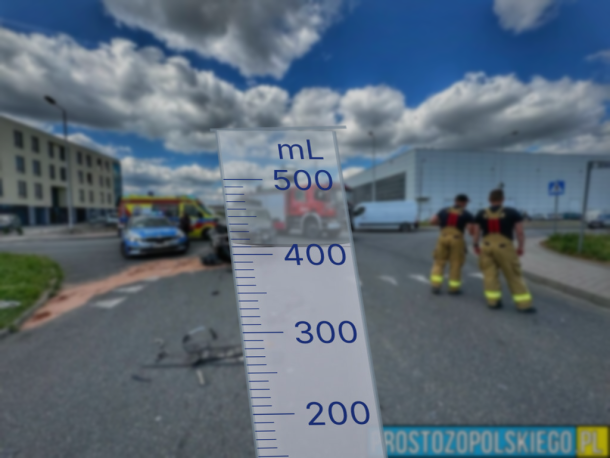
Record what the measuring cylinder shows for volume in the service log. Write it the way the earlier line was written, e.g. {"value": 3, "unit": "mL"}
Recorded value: {"value": 410, "unit": "mL"}
